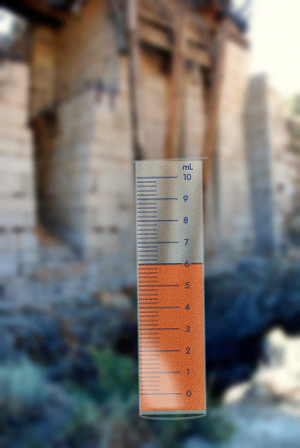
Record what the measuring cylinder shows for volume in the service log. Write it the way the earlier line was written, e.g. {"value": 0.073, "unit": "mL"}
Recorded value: {"value": 6, "unit": "mL"}
